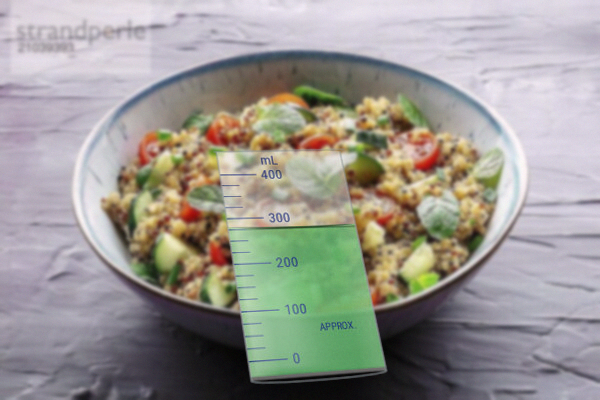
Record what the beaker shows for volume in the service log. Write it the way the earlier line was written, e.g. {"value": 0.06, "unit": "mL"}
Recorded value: {"value": 275, "unit": "mL"}
